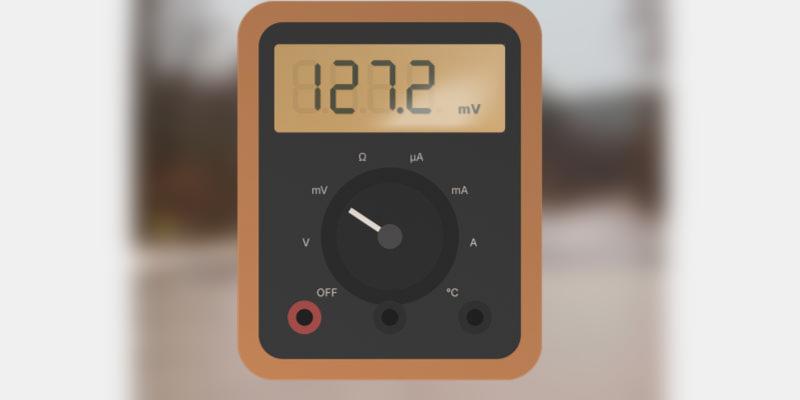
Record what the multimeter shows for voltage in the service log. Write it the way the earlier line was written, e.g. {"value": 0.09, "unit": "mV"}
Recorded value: {"value": 127.2, "unit": "mV"}
